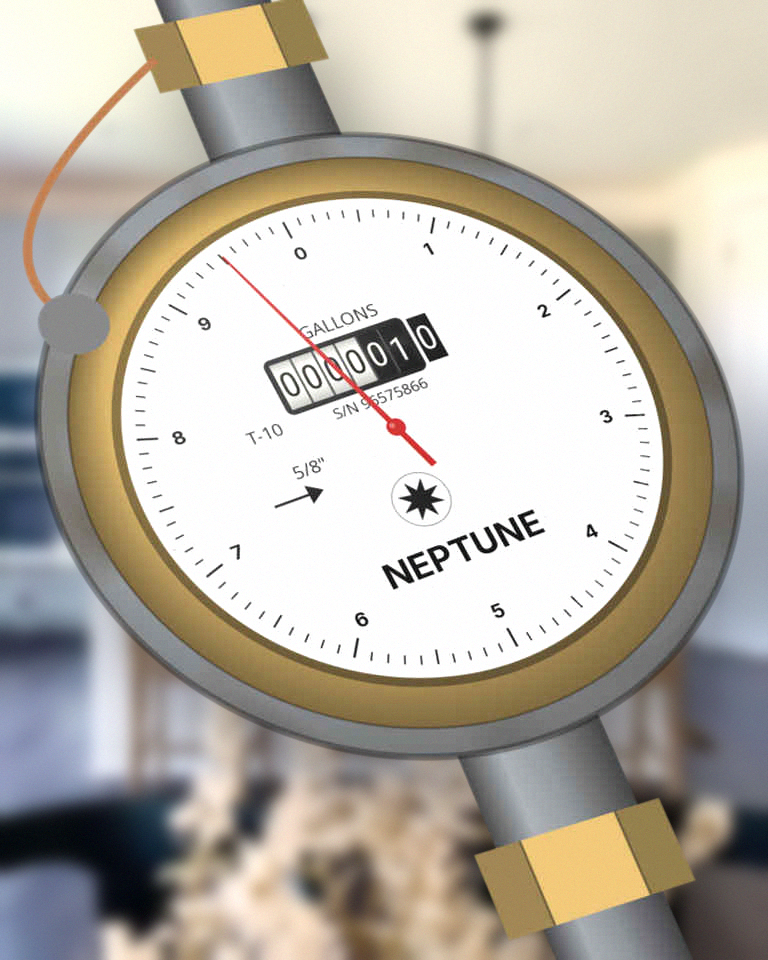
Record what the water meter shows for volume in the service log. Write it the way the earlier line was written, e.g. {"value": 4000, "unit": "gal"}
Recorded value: {"value": 9.5, "unit": "gal"}
